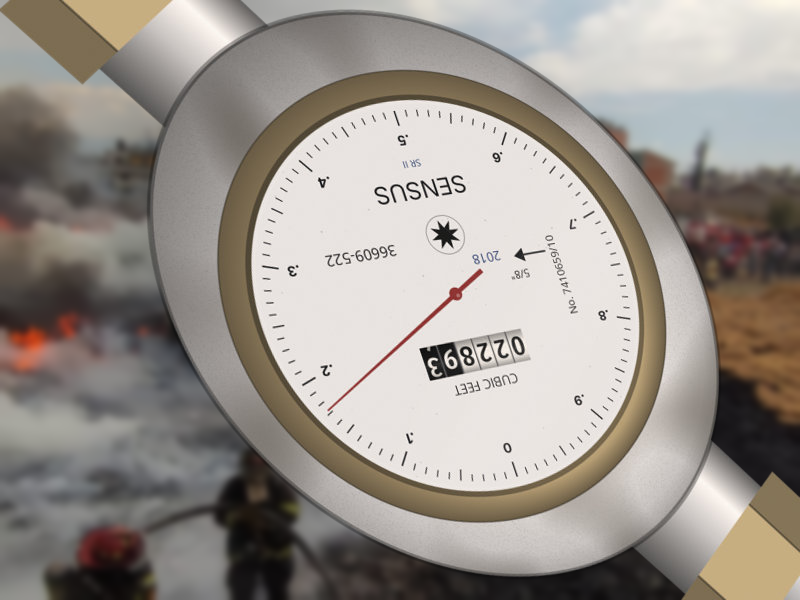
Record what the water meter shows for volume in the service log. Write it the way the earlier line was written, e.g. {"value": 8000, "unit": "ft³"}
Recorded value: {"value": 22893.17, "unit": "ft³"}
